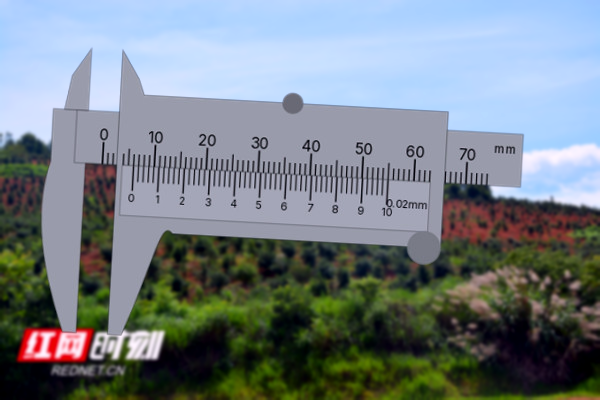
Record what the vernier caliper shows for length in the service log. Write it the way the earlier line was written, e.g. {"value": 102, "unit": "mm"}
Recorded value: {"value": 6.0, "unit": "mm"}
